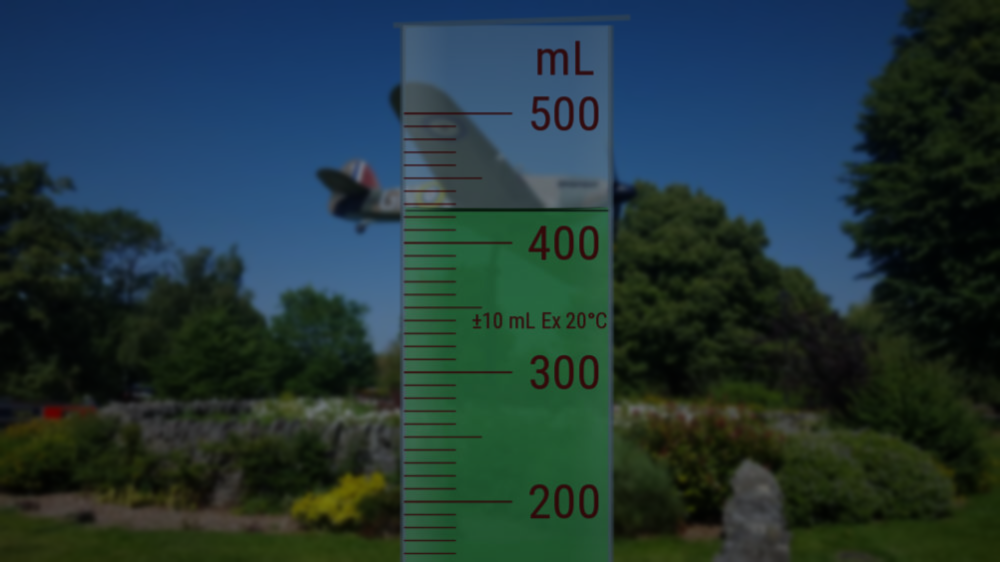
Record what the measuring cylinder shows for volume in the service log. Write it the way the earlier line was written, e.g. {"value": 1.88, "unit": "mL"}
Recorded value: {"value": 425, "unit": "mL"}
